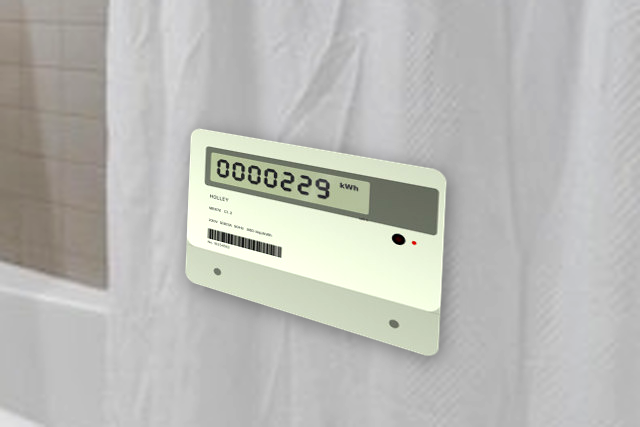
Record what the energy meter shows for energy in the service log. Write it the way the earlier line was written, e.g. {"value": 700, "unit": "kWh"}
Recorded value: {"value": 229, "unit": "kWh"}
